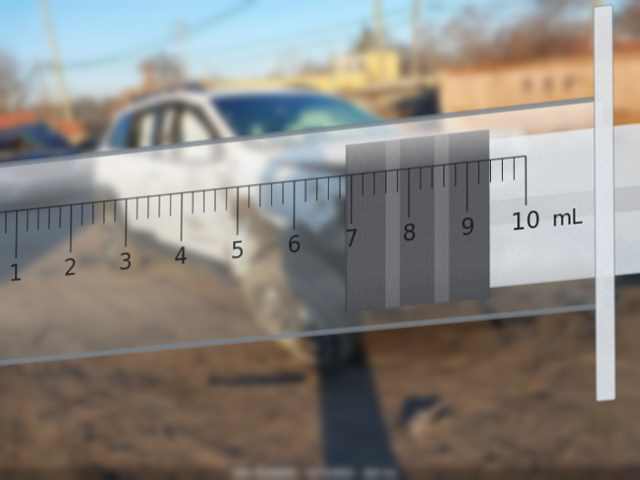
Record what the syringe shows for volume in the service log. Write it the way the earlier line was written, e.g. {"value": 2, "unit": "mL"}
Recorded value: {"value": 6.9, "unit": "mL"}
